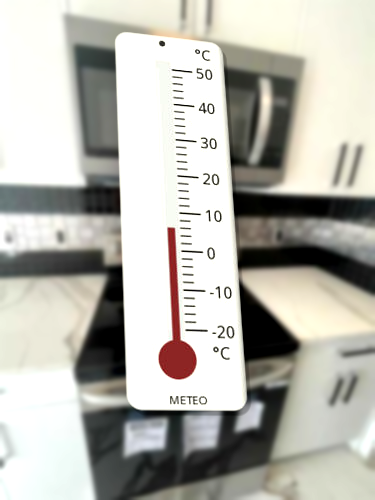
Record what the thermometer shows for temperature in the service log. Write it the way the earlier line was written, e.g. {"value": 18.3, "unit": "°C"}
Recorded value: {"value": 6, "unit": "°C"}
